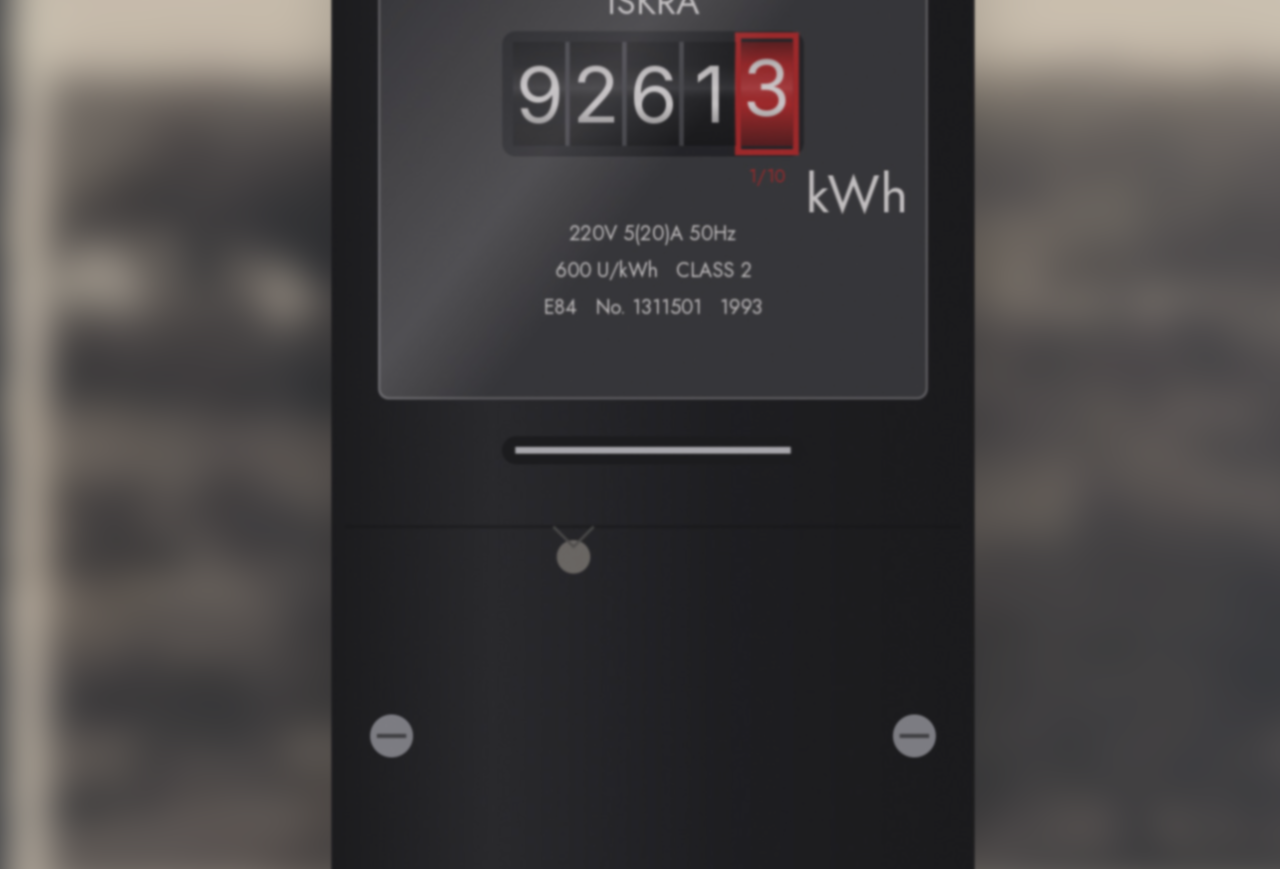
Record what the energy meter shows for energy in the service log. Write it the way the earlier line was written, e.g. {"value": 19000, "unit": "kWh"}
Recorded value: {"value": 9261.3, "unit": "kWh"}
